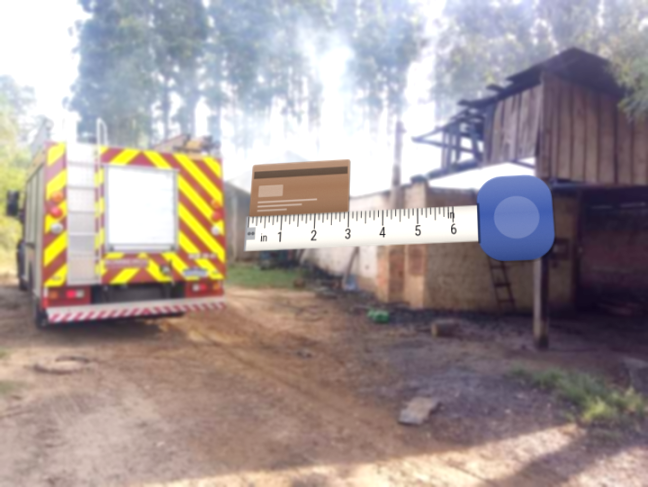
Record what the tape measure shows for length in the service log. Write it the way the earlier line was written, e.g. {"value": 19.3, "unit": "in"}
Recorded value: {"value": 3, "unit": "in"}
